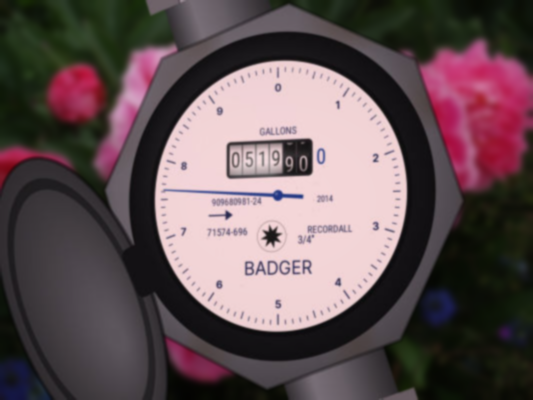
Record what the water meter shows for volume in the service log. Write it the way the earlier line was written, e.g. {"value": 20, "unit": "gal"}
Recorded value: {"value": 519897.6, "unit": "gal"}
